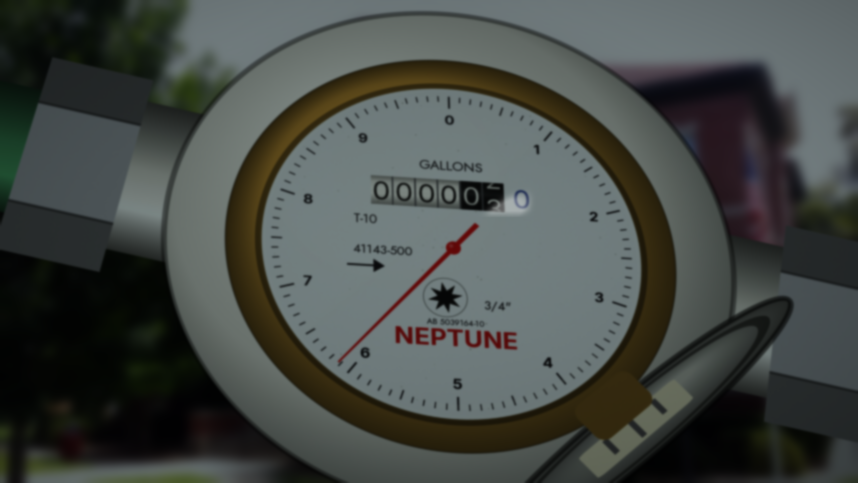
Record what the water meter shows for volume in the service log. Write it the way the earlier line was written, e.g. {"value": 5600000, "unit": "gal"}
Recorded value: {"value": 26.1, "unit": "gal"}
